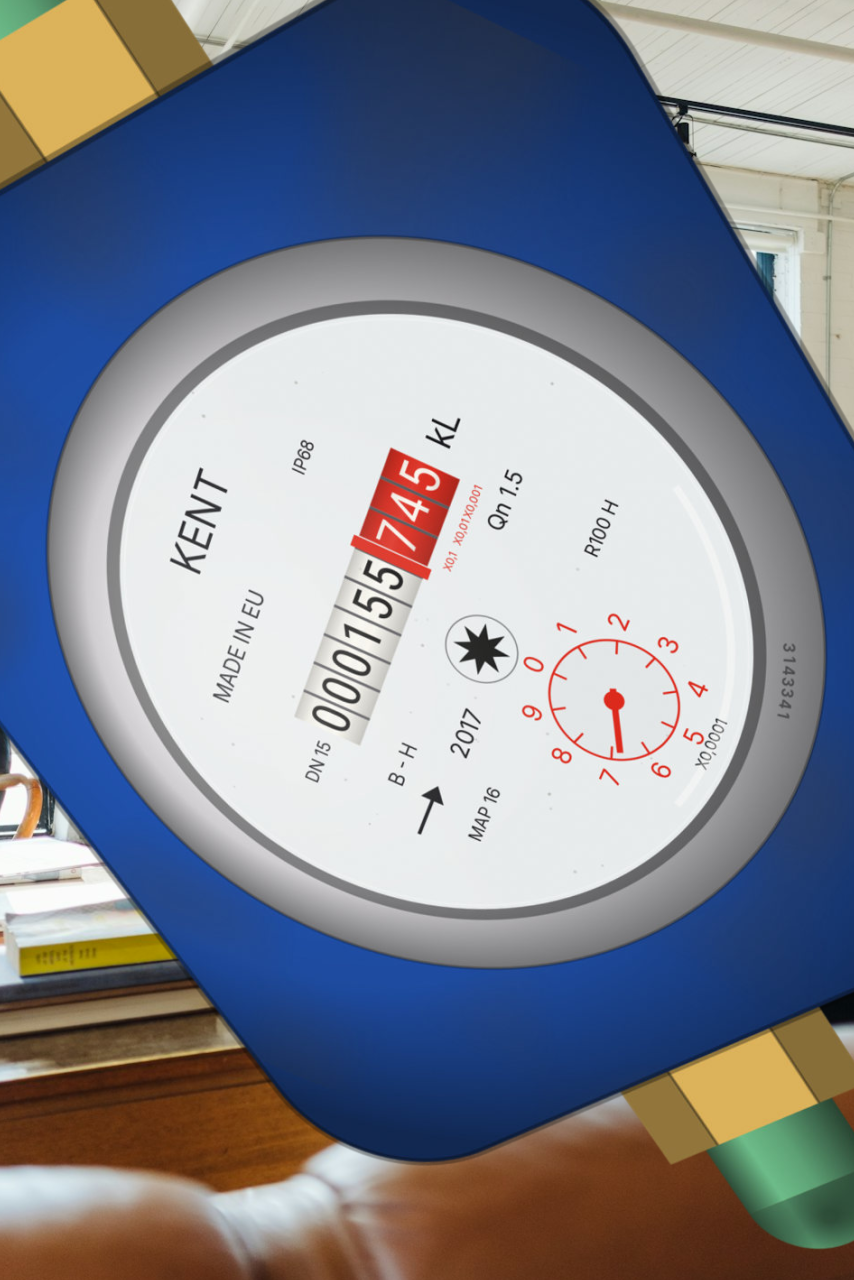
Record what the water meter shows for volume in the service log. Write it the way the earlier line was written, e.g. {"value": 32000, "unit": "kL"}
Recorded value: {"value": 155.7456, "unit": "kL"}
